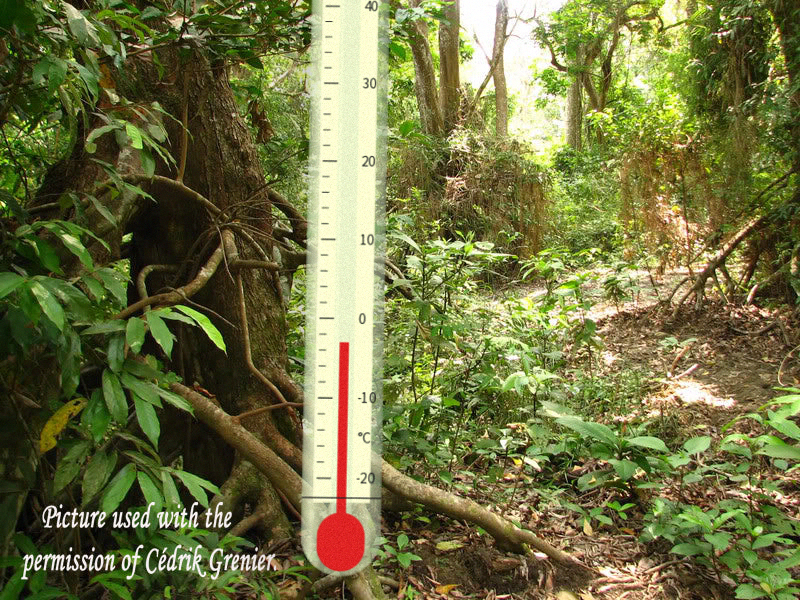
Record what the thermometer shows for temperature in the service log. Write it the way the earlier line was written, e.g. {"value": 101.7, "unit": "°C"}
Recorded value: {"value": -3, "unit": "°C"}
